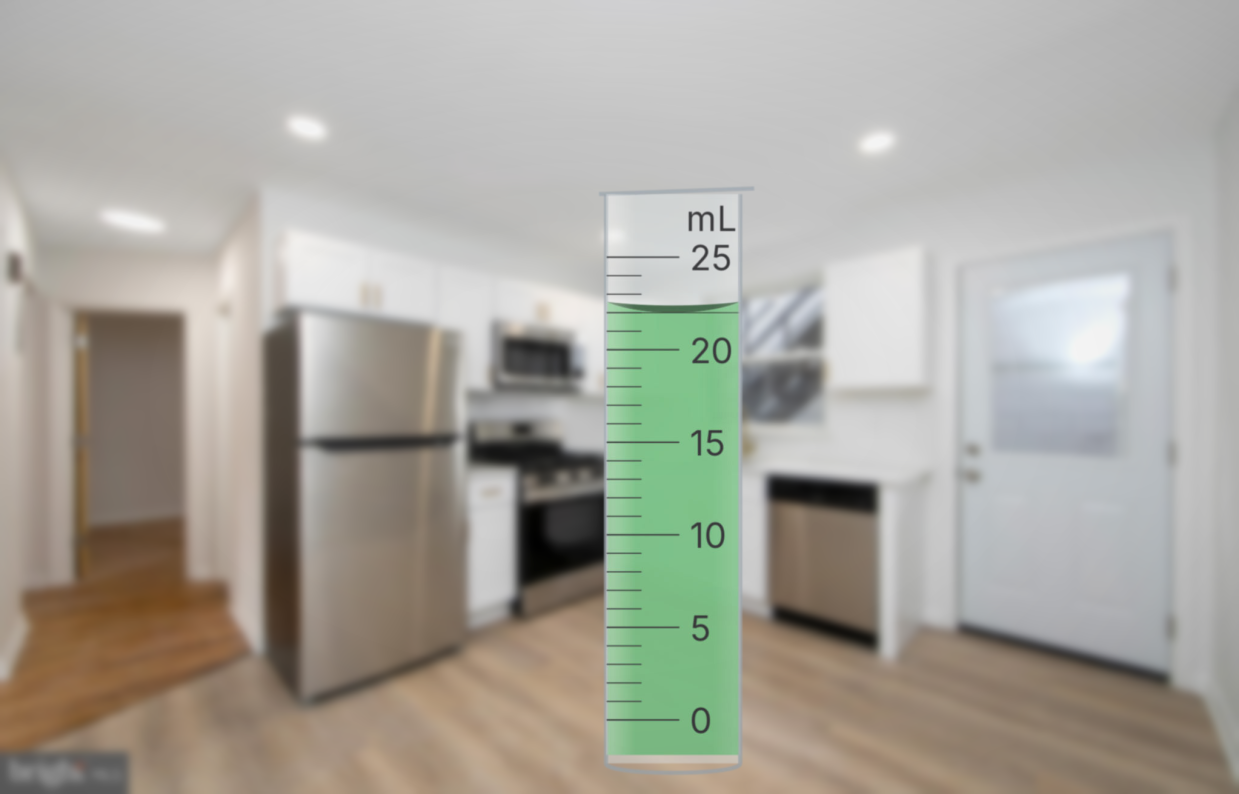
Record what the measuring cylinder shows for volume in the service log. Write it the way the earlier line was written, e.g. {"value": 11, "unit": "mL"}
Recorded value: {"value": 22, "unit": "mL"}
